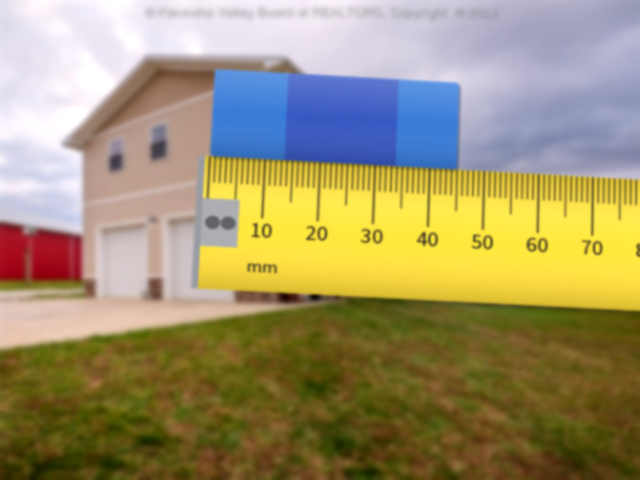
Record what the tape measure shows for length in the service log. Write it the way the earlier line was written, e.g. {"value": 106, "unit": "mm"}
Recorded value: {"value": 45, "unit": "mm"}
